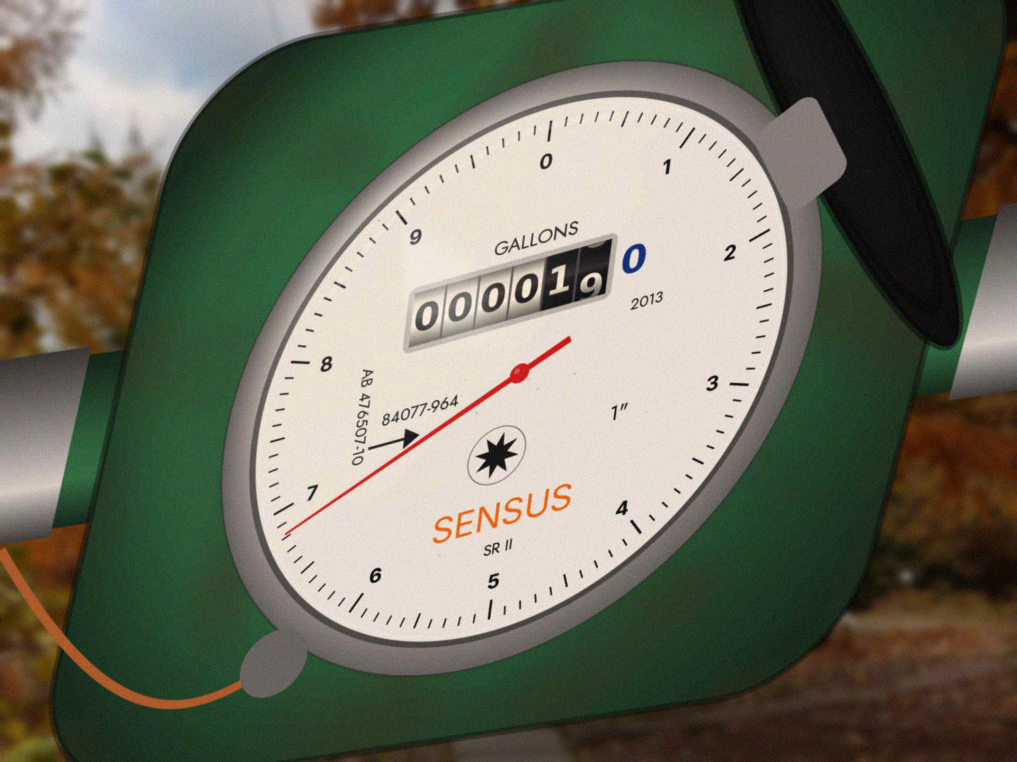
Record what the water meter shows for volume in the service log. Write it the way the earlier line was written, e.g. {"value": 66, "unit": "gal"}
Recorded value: {"value": 186.8, "unit": "gal"}
